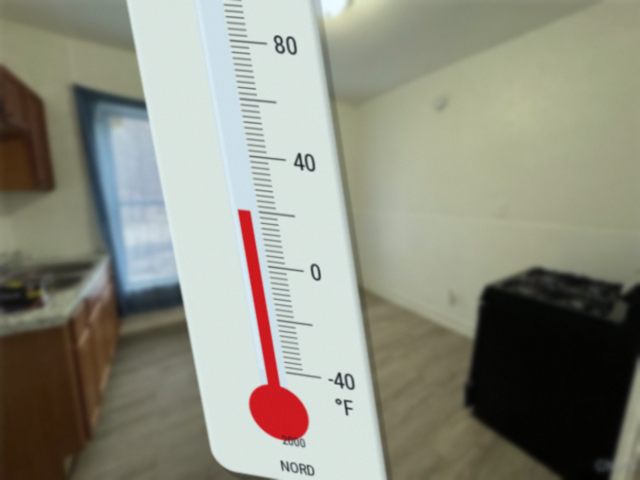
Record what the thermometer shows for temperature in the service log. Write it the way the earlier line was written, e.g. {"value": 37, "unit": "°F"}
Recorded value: {"value": 20, "unit": "°F"}
